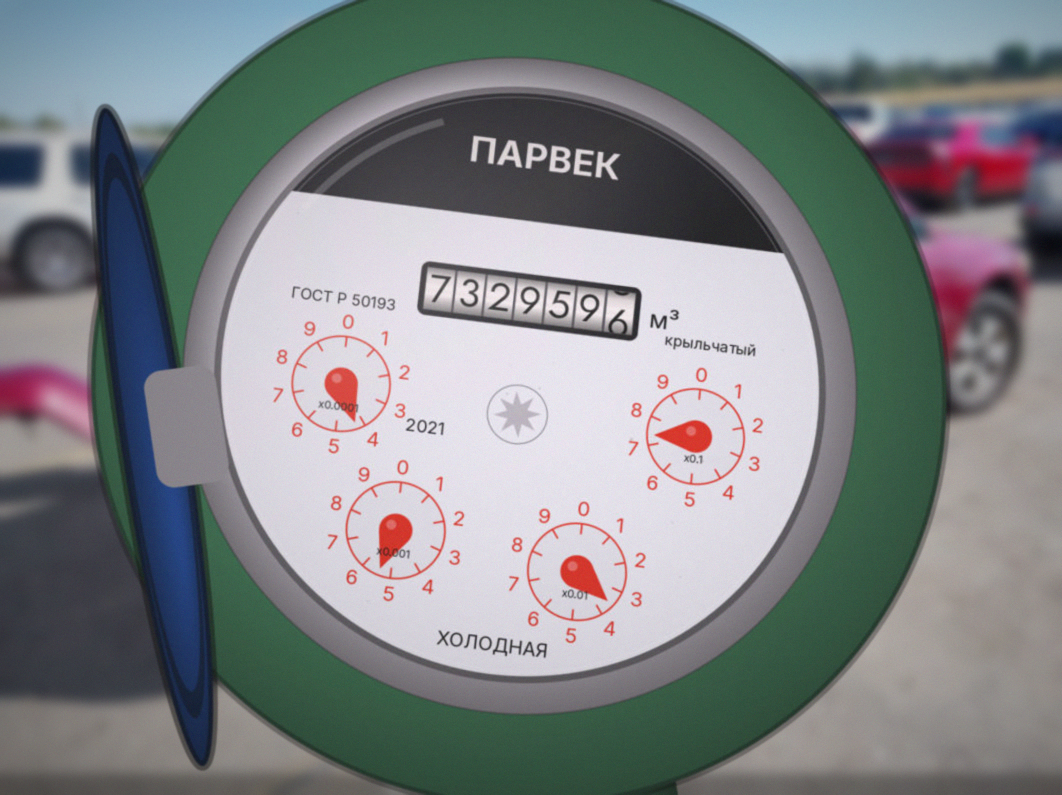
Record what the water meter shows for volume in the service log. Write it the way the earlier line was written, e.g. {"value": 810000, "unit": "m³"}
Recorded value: {"value": 7329595.7354, "unit": "m³"}
